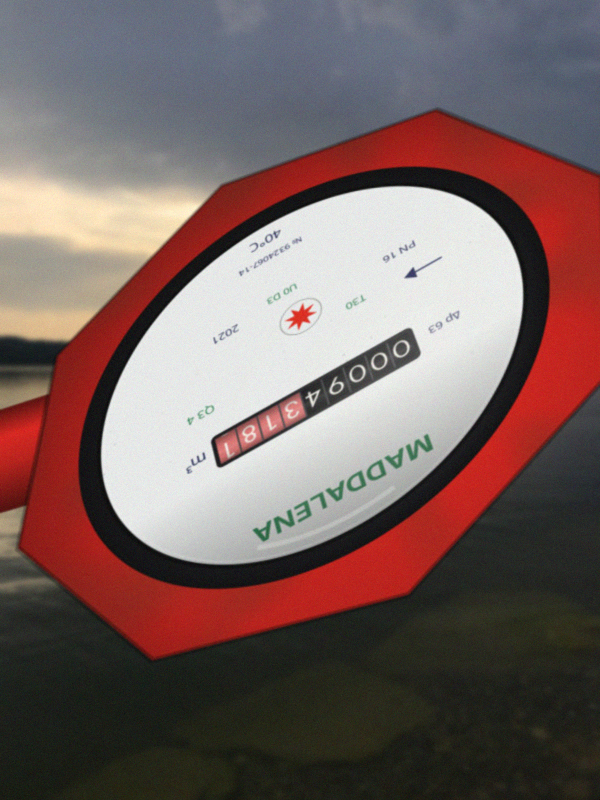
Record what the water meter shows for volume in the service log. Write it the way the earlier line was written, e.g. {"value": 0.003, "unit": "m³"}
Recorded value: {"value": 94.3181, "unit": "m³"}
